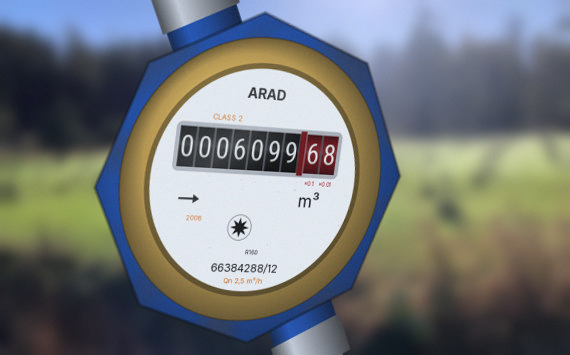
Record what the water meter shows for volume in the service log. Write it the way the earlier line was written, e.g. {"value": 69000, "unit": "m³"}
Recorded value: {"value": 6099.68, "unit": "m³"}
